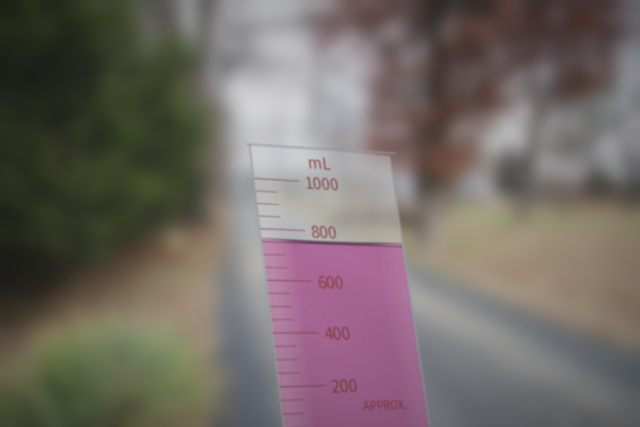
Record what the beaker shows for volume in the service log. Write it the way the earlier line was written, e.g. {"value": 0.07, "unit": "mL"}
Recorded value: {"value": 750, "unit": "mL"}
